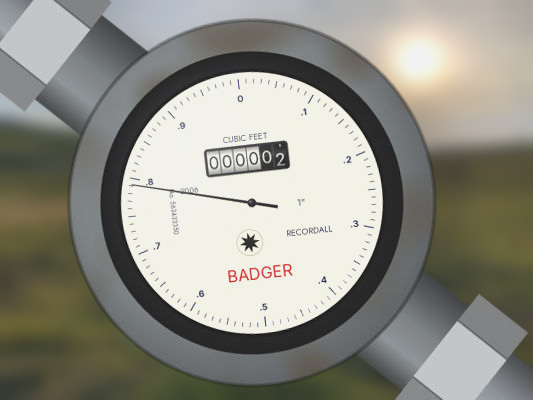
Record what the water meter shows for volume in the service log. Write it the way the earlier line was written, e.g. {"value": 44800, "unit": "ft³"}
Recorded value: {"value": 1.79, "unit": "ft³"}
